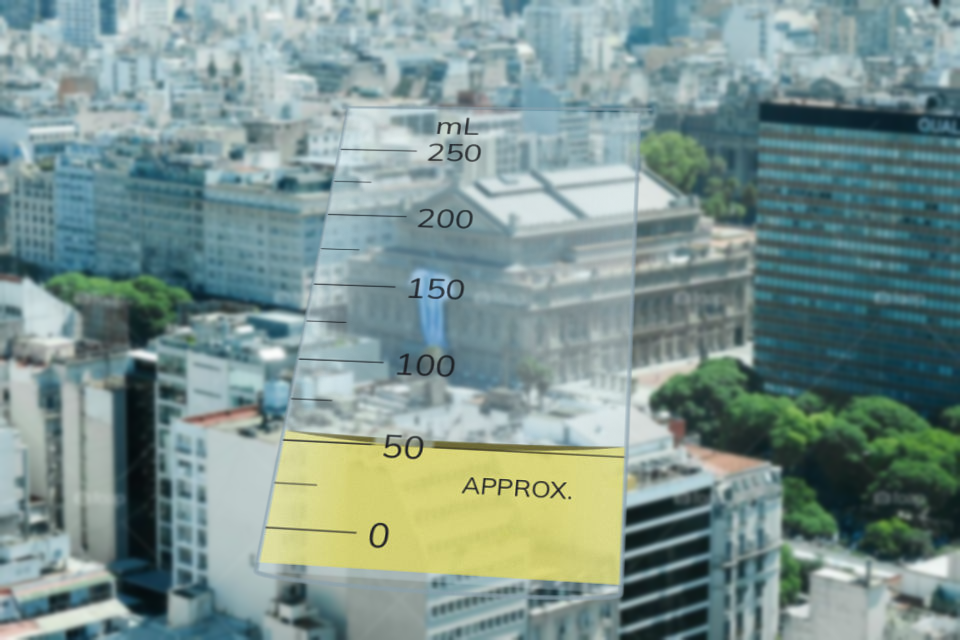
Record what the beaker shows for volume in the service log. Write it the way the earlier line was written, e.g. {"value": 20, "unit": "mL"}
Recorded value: {"value": 50, "unit": "mL"}
